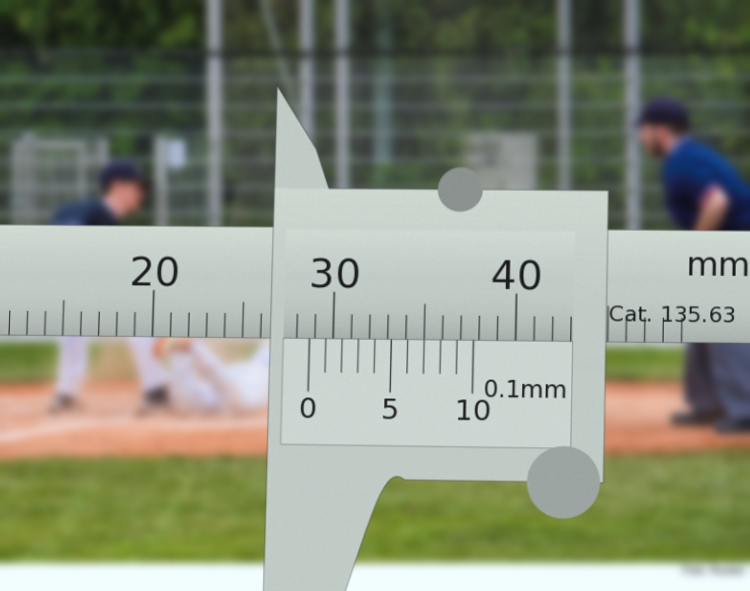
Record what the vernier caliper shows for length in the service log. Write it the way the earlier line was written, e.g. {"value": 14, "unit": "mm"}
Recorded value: {"value": 28.7, "unit": "mm"}
